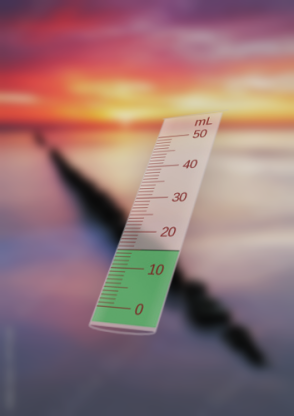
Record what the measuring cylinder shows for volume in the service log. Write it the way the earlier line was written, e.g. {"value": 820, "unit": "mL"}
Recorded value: {"value": 15, "unit": "mL"}
